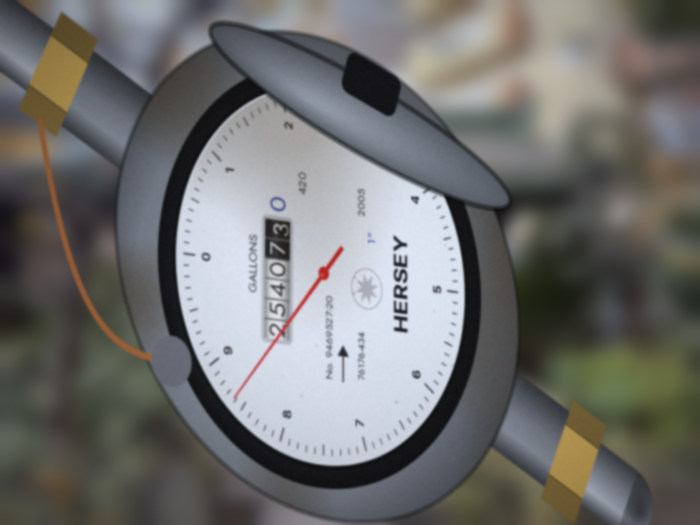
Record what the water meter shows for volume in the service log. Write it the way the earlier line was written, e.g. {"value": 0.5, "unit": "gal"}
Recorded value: {"value": 2540728.6, "unit": "gal"}
